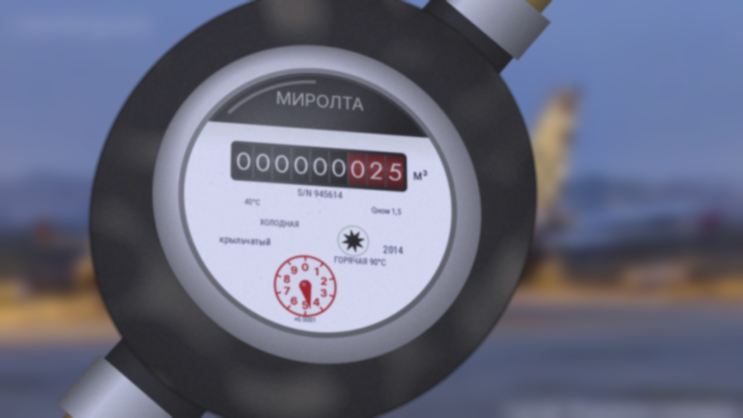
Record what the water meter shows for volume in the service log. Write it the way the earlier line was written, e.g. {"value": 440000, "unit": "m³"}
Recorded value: {"value": 0.0254, "unit": "m³"}
